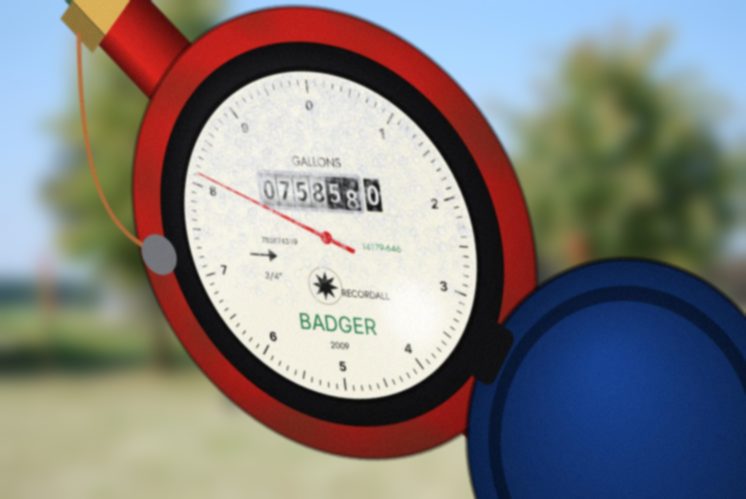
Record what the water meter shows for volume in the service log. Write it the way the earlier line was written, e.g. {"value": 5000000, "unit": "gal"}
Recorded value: {"value": 758578.1, "unit": "gal"}
